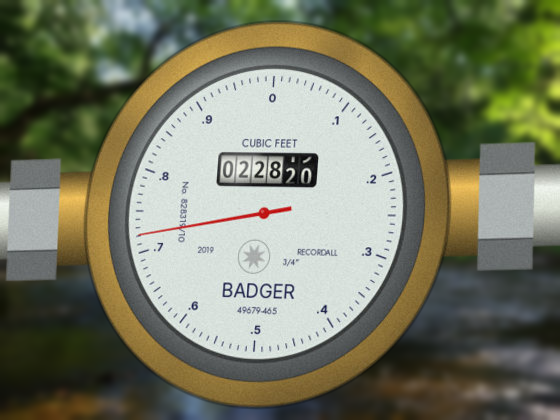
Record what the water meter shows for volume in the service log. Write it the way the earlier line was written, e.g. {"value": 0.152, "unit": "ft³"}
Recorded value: {"value": 22819.72, "unit": "ft³"}
